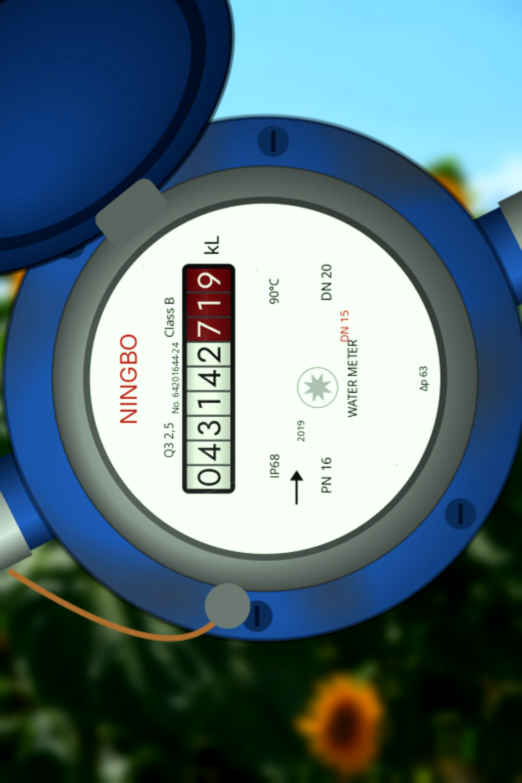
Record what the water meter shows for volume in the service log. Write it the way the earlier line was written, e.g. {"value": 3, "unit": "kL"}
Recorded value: {"value": 43142.719, "unit": "kL"}
